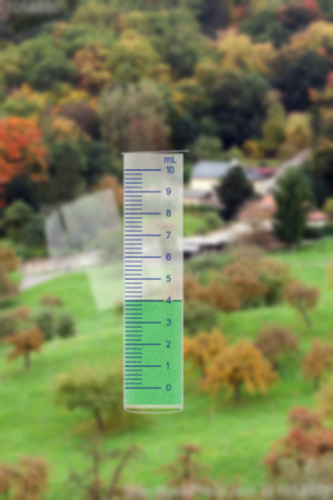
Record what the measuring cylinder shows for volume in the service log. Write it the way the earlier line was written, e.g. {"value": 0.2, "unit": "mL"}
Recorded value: {"value": 4, "unit": "mL"}
